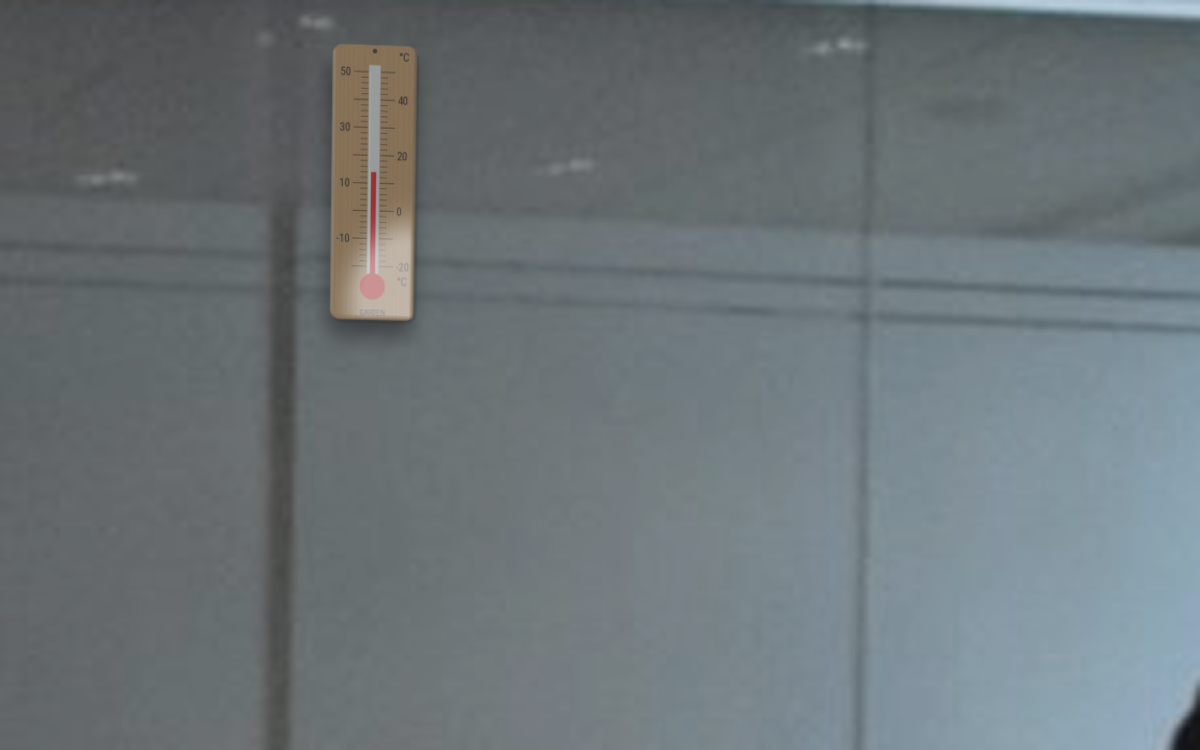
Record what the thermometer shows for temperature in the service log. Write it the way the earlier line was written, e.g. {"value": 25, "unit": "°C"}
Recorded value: {"value": 14, "unit": "°C"}
